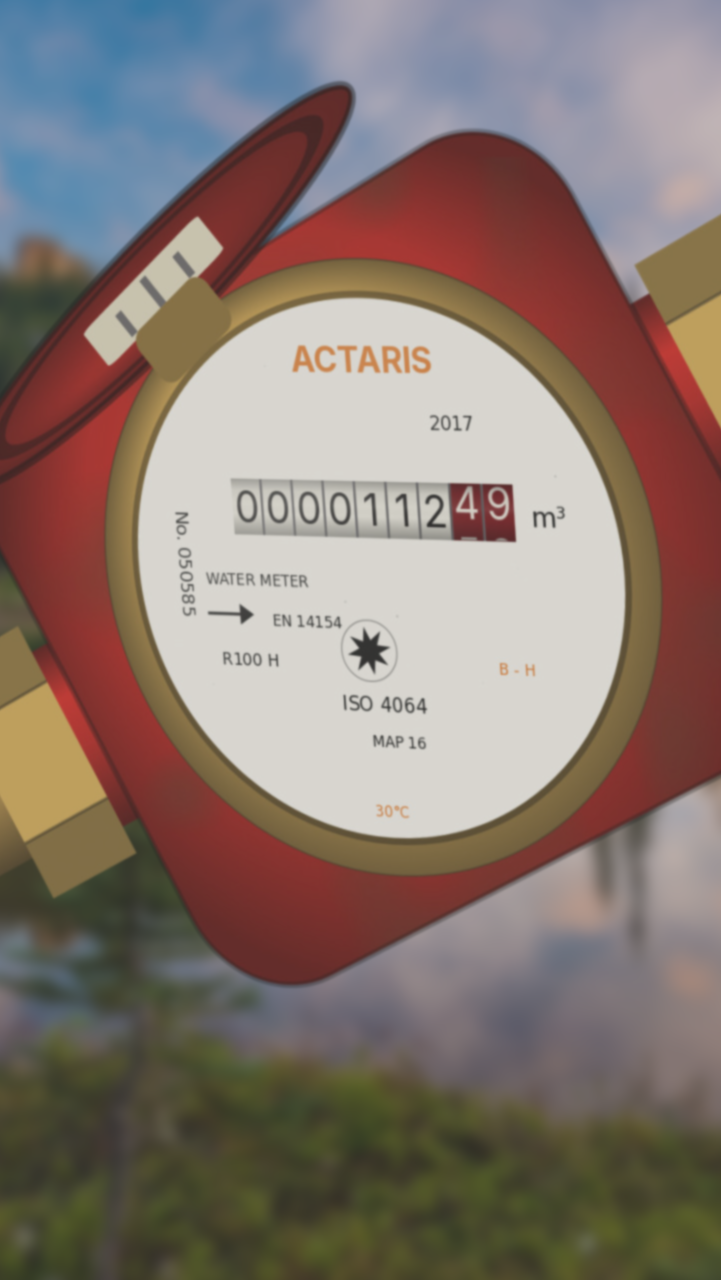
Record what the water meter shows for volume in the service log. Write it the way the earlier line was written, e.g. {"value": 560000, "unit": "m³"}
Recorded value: {"value": 112.49, "unit": "m³"}
